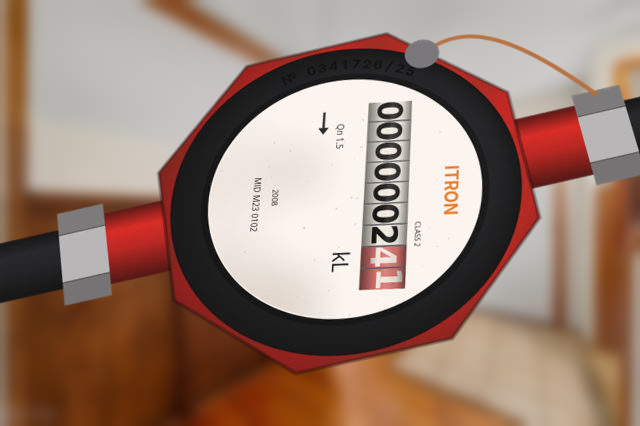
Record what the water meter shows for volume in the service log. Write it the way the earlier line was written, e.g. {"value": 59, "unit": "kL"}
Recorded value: {"value": 2.41, "unit": "kL"}
